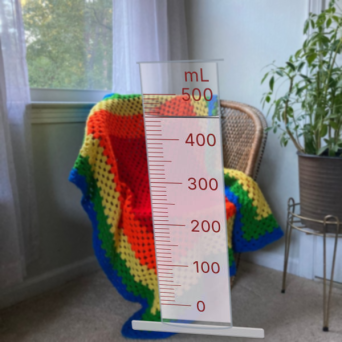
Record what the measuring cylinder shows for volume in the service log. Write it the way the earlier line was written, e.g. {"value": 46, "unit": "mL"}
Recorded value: {"value": 450, "unit": "mL"}
